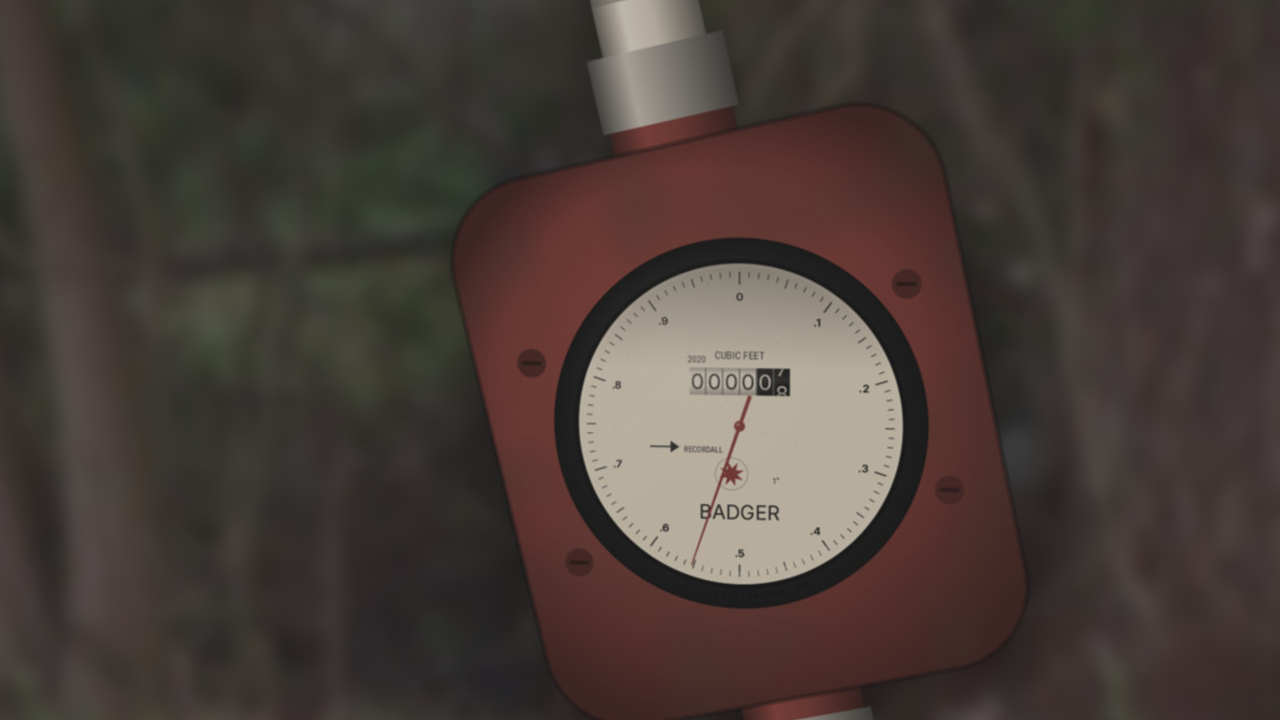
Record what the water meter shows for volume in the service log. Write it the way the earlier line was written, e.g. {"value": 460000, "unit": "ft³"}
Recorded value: {"value": 7.55, "unit": "ft³"}
